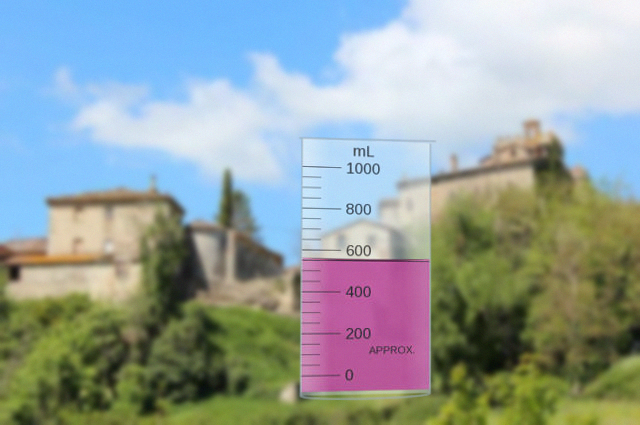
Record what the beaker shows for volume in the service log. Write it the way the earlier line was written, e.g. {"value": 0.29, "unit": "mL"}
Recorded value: {"value": 550, "unit": "mL"}
